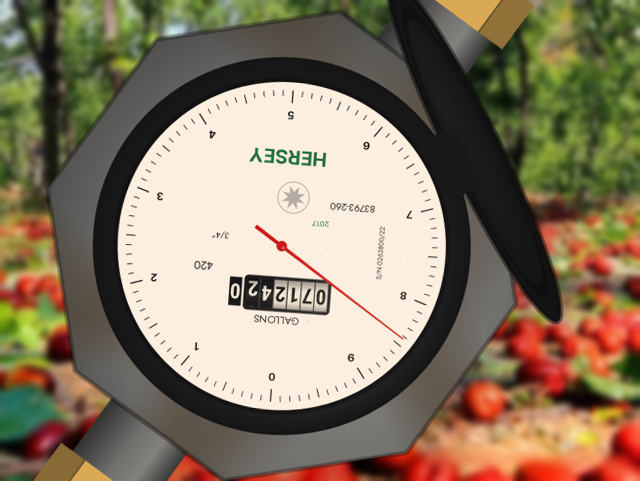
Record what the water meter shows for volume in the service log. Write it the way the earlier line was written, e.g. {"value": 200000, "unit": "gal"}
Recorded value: {"value": 712418.4, "unit": "gal"}
